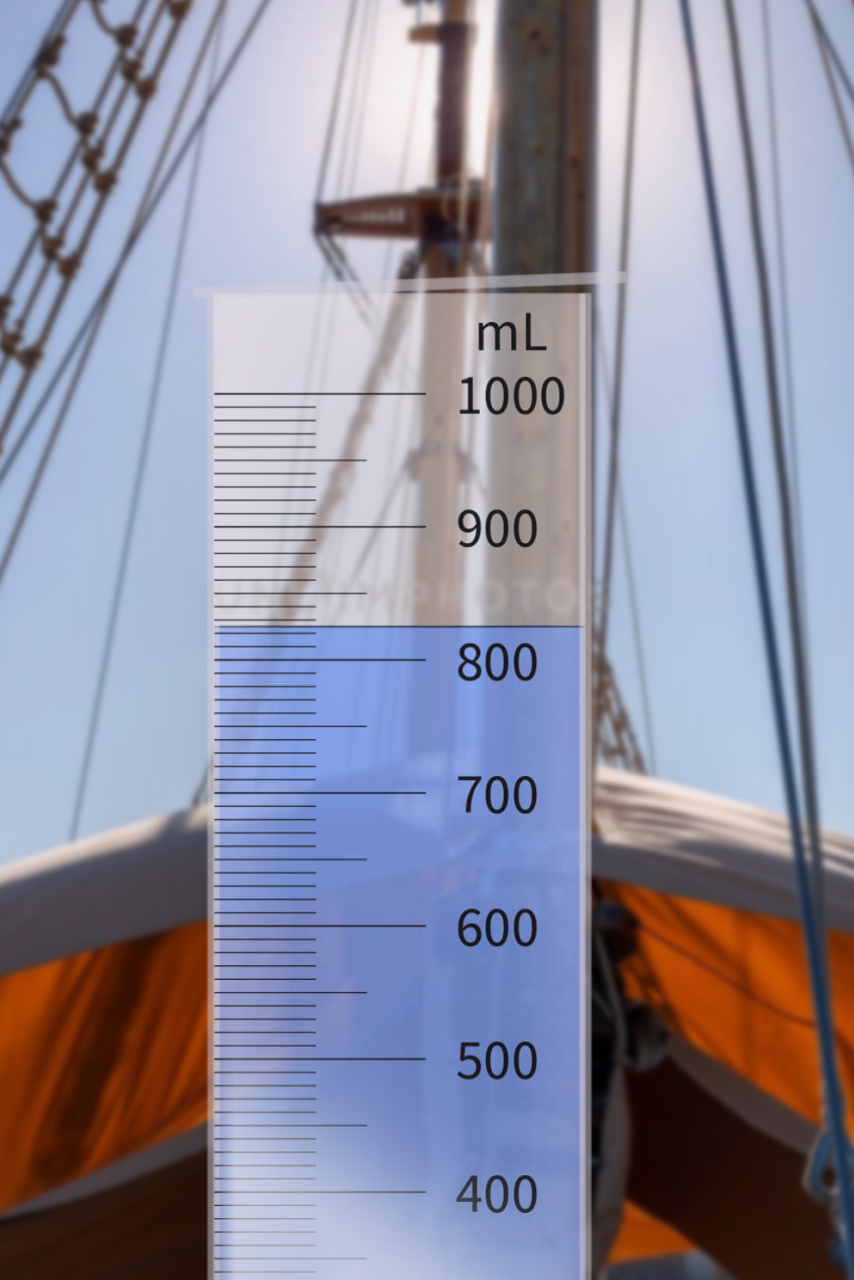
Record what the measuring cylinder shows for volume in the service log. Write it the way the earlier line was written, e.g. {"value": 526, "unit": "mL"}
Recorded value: {"value": 825, "unit": "mL"}
